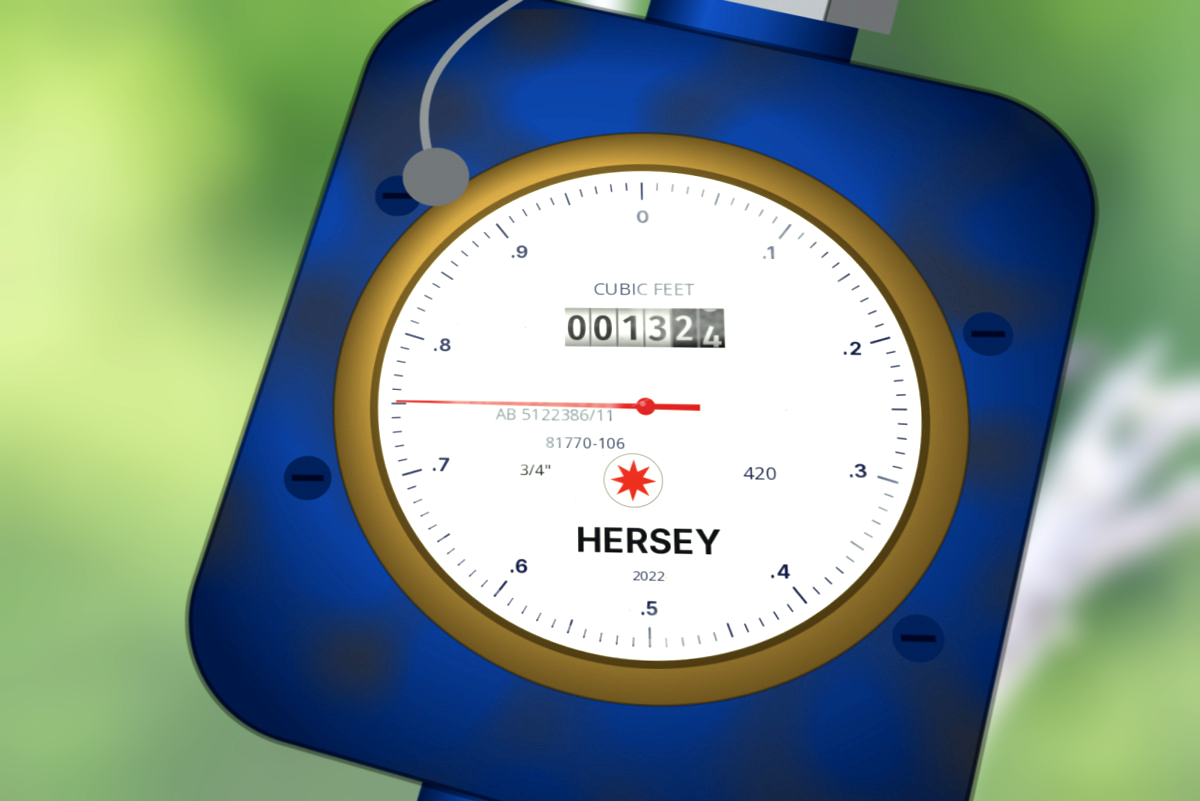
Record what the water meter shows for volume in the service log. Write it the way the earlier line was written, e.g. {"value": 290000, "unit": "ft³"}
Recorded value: {"value": 1323.75, "unit": "ft³"}
